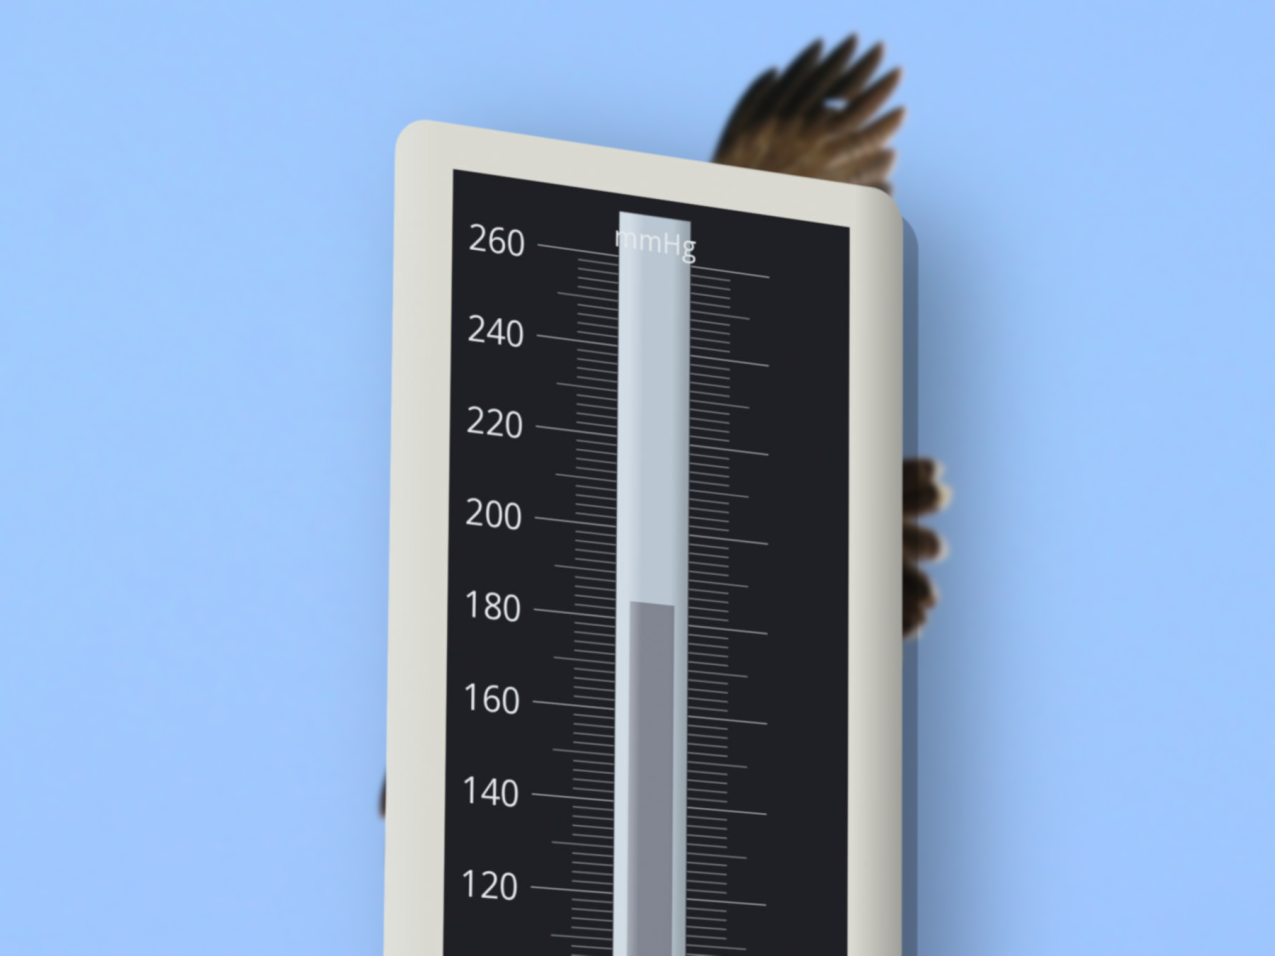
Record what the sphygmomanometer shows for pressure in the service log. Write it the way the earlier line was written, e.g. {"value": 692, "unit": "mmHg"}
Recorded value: {"value": 184, "unit": "mmHg"}
